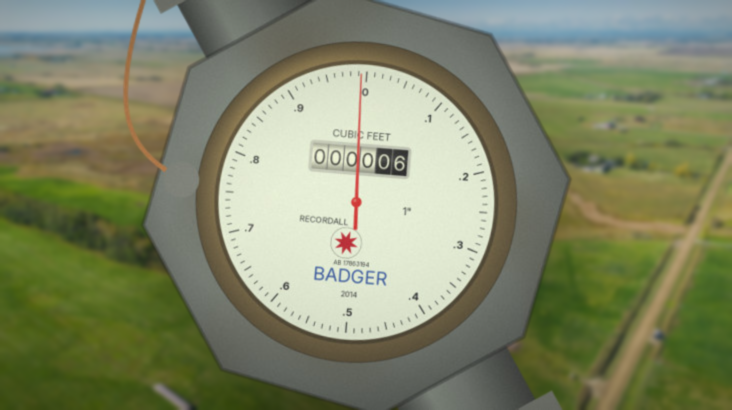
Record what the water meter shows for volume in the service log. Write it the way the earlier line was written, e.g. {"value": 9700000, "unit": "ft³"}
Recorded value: {"value": 5.99, "unit": "ft³"}
